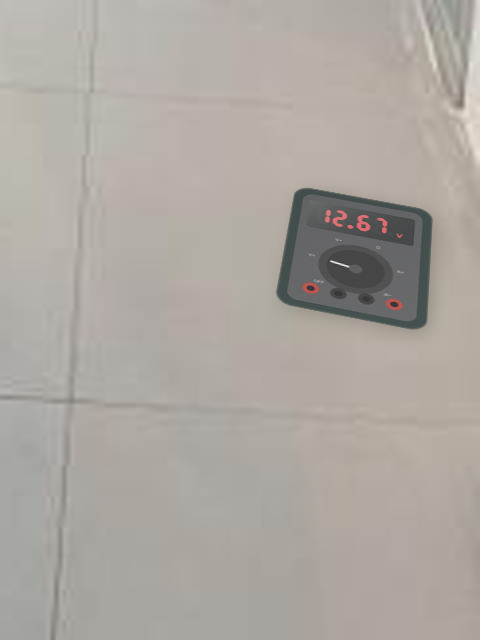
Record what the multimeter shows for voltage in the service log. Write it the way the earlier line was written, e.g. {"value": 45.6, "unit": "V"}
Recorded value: {"value": 12.67, "unit": "V"}
